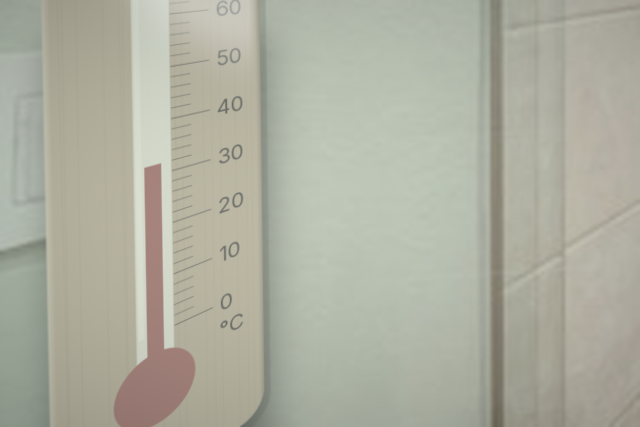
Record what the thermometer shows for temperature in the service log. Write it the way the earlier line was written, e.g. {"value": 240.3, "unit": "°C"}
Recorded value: {"value": 32, "unit": "°C"}
